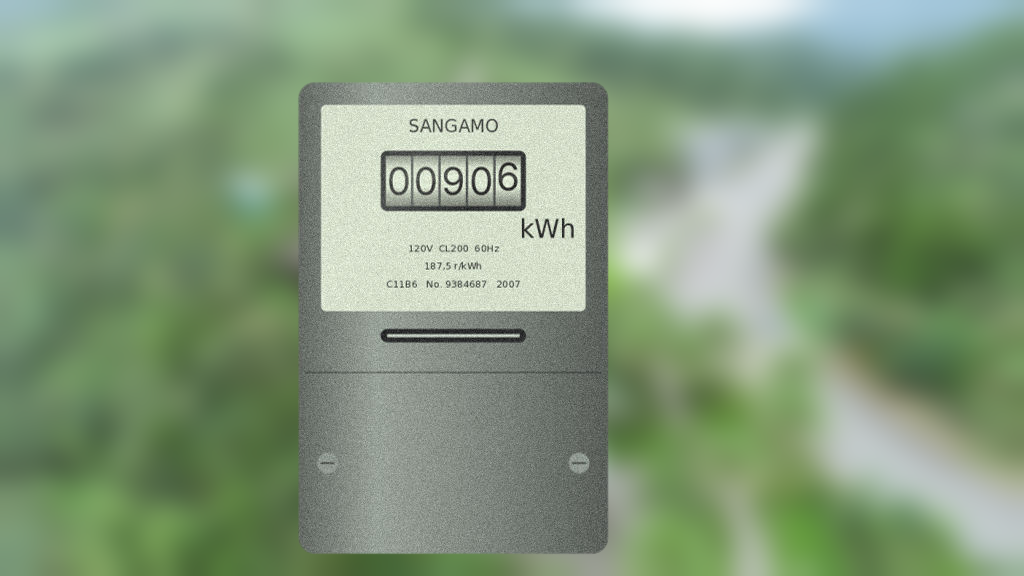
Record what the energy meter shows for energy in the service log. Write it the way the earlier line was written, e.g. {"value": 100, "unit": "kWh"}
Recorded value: {"value": 906, "unit": "kWh"}
